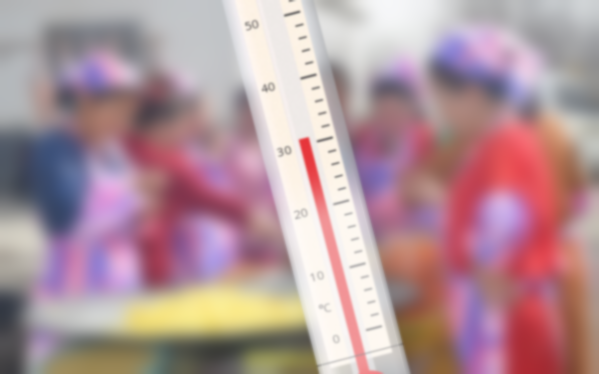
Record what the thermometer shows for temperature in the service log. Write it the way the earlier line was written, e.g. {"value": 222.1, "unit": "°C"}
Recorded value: {"value": 31, "unit": "°C"}
